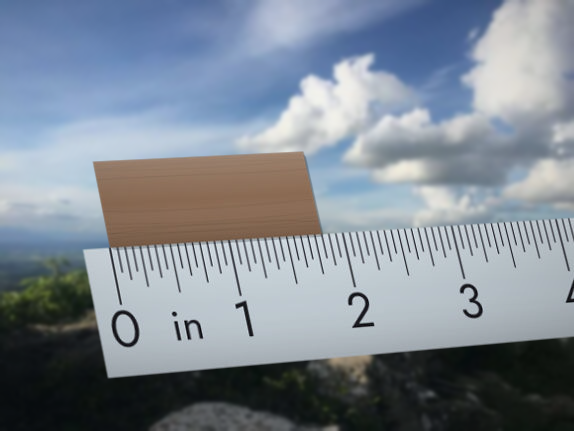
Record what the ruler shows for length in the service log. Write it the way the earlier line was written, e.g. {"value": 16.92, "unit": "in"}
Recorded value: {"value": 1.8125, "unit": "in"}
